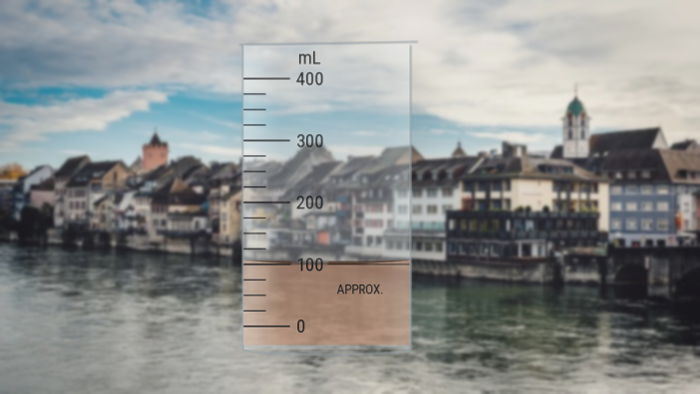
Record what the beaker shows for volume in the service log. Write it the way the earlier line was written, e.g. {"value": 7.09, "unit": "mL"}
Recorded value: {"value": 100, "unit": "mL"}
